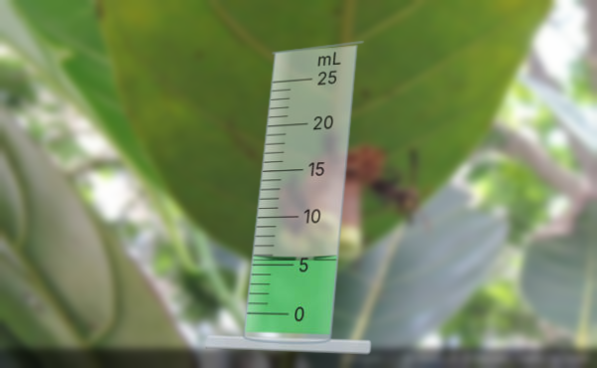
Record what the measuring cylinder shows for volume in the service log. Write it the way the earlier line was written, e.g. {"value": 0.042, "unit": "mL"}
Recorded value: {"value": 5.5, "unit": "mL"}
